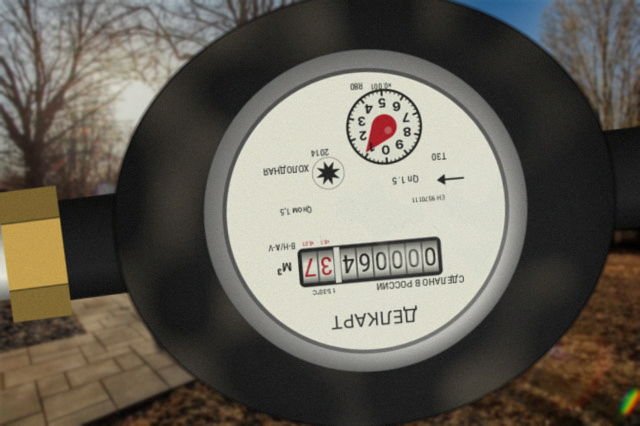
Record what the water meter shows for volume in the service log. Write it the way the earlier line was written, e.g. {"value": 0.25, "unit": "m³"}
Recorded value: {"value": 64.371, "unit": "m³"}
